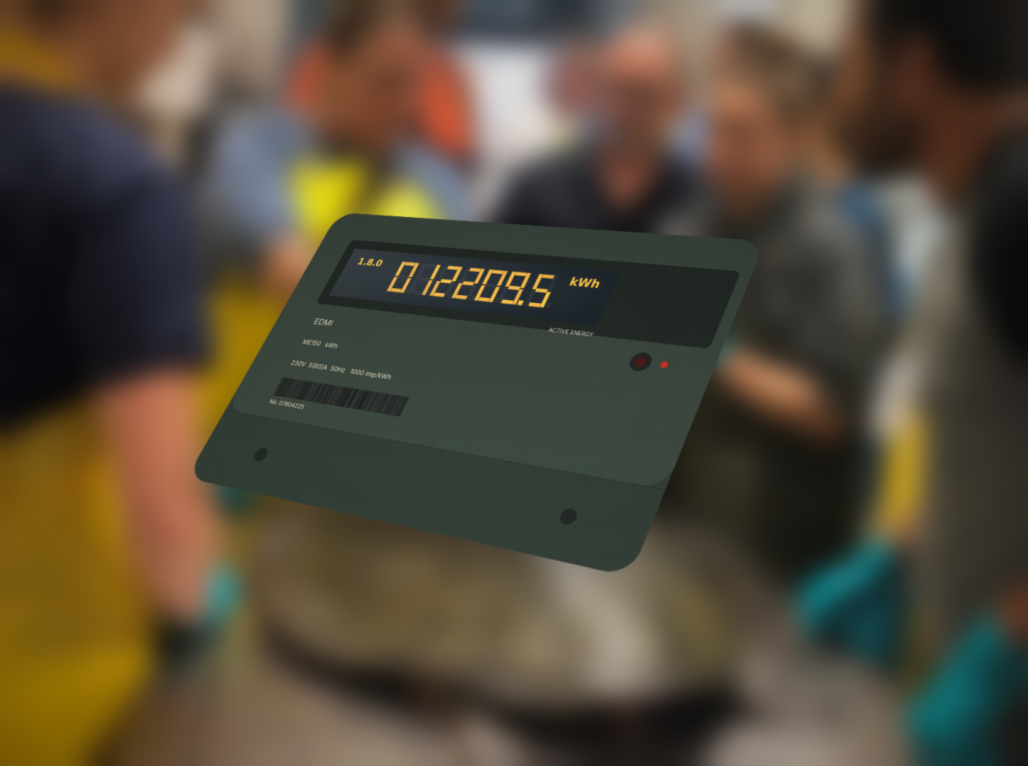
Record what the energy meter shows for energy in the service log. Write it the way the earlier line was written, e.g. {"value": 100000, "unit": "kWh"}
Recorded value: {"value": 12209.5, "unit": "kWh"}
